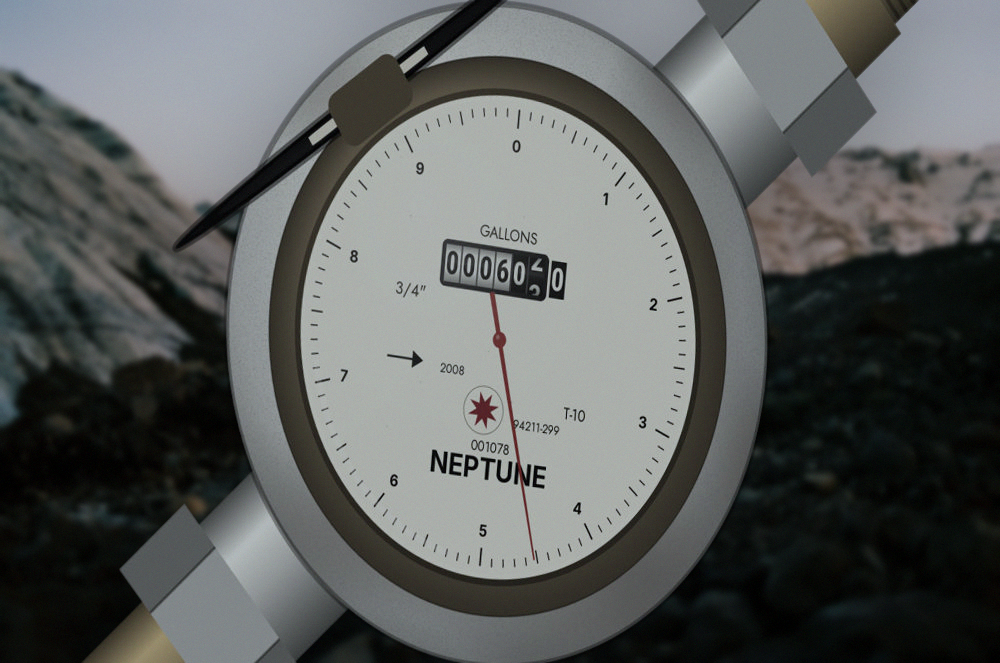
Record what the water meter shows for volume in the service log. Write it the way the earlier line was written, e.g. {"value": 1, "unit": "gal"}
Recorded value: {"value": 6024.5, "unit": "gal"}
